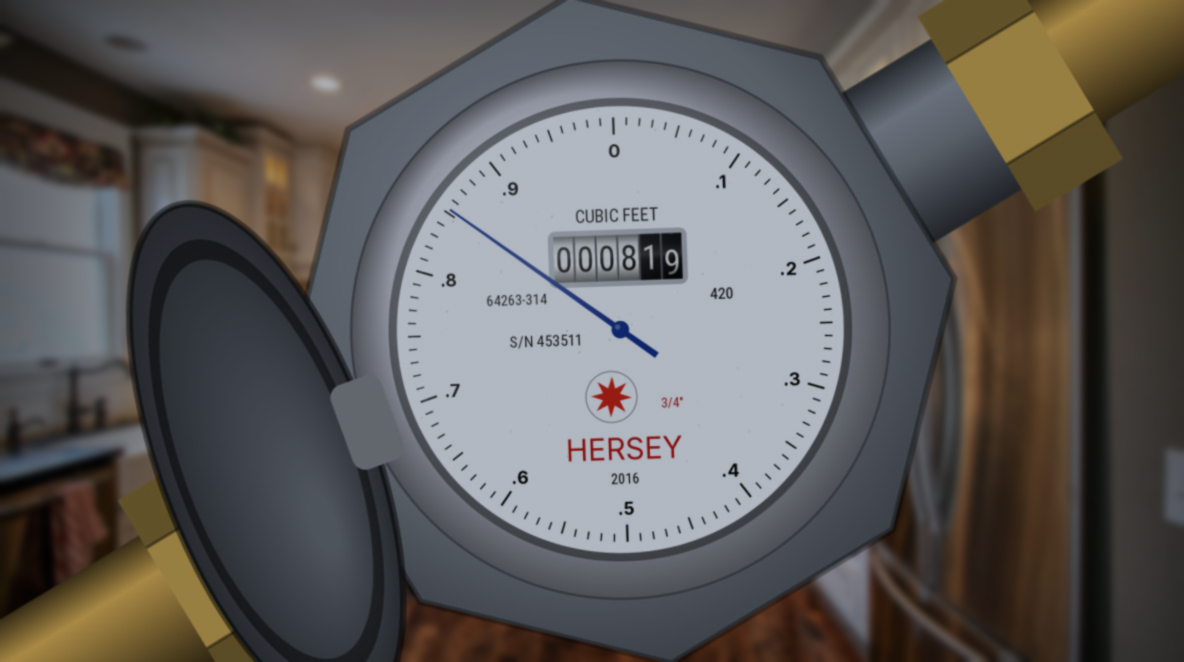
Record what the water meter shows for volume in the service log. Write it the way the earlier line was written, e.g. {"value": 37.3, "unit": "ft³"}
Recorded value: {"value": 818.85, "unit": "ft³"}
